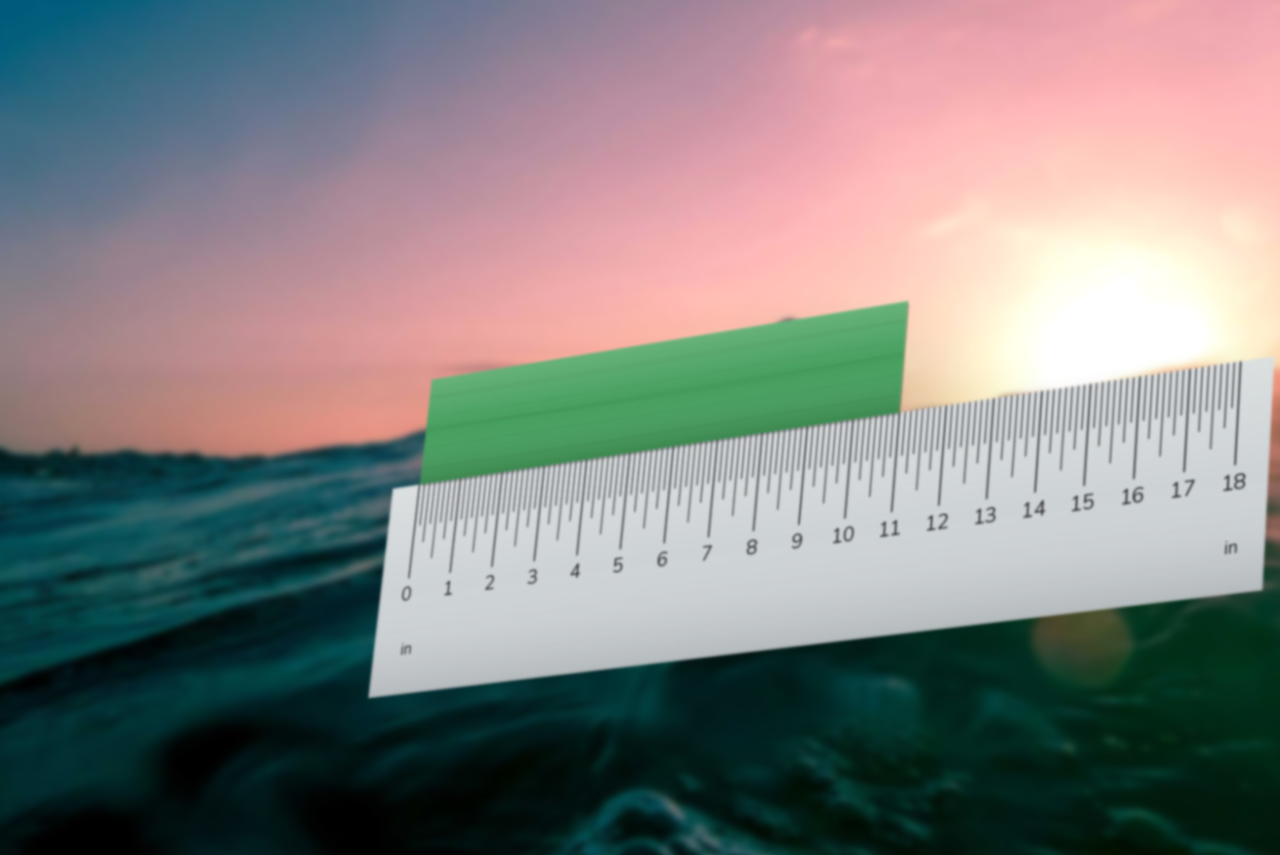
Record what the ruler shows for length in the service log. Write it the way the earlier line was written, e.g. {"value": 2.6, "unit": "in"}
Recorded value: {"value": 11, "unit": "in"}
